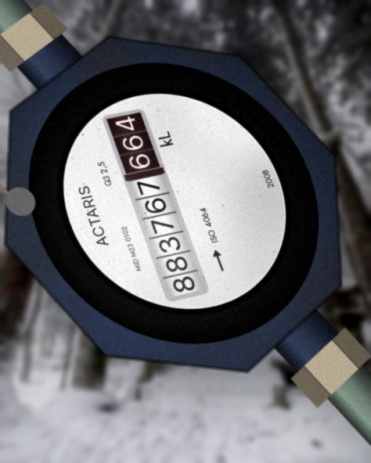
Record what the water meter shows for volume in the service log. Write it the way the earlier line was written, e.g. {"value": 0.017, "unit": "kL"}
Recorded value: {"value": 883767.664, "unit": "kL"}
